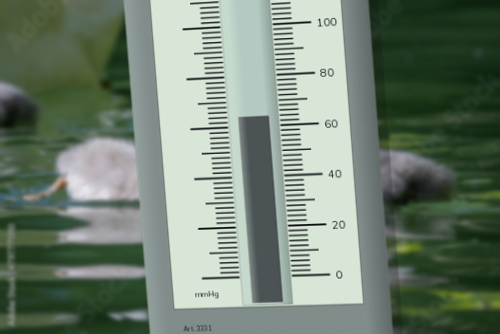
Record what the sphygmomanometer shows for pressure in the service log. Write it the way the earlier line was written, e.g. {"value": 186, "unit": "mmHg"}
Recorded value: {"value": 64, "unit": "mmHg"}
